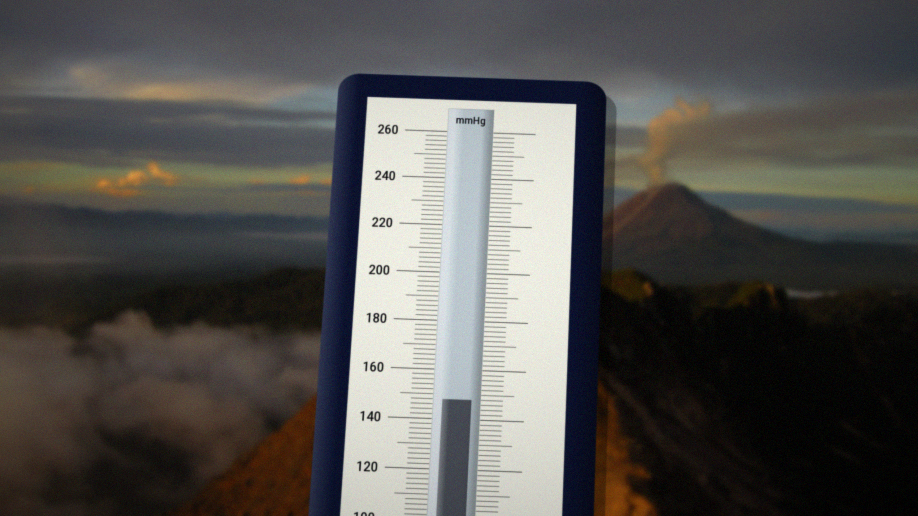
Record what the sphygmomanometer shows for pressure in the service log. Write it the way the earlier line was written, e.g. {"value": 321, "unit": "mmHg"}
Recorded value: {"value": 148, "unit": "mmHg"}
